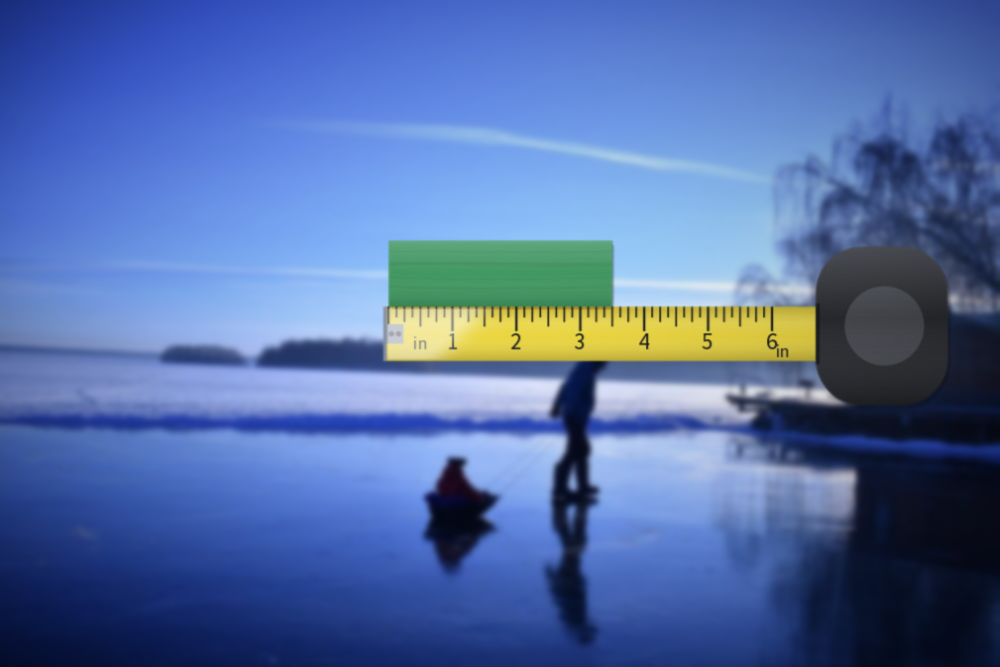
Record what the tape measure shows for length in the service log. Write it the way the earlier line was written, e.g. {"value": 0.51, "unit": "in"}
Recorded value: {"value": 3.5, "unit": "in"}
